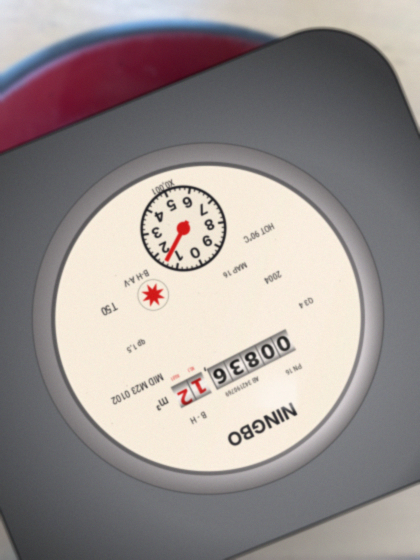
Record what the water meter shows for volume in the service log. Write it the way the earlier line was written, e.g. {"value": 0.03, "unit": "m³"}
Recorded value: {"value": 836.121, "unit": "m³"}
